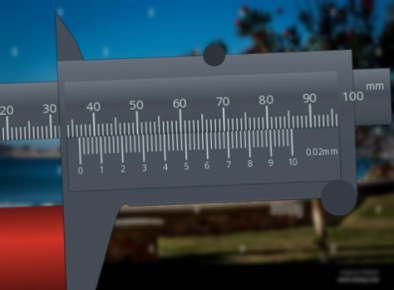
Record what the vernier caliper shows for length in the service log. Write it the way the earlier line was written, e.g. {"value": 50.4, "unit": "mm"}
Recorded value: {"value": 36.5, "unit": "mm"}
